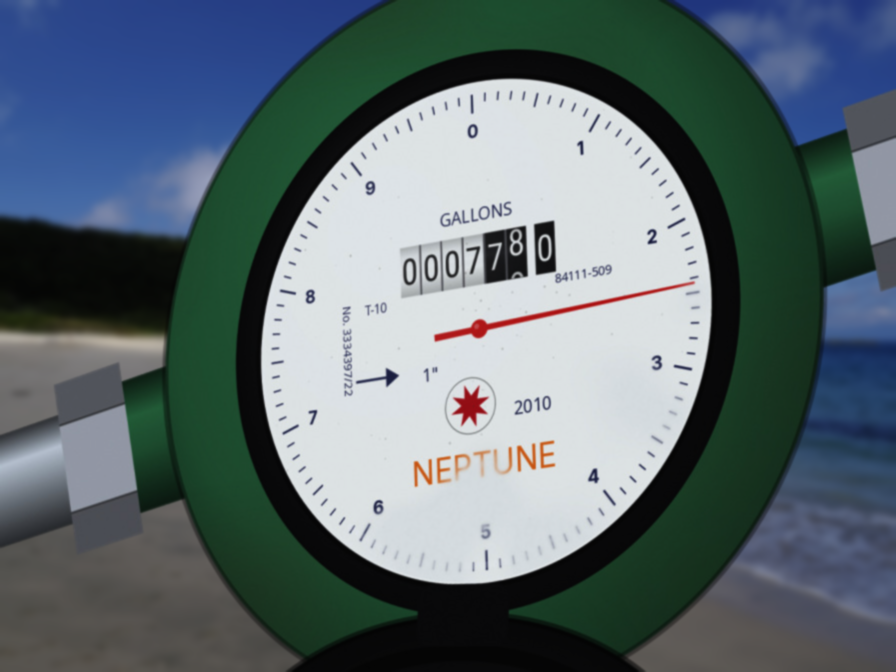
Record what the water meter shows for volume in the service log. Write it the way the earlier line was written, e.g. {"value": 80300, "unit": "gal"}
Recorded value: {"value": 7782.4, "unit": "gal"}
